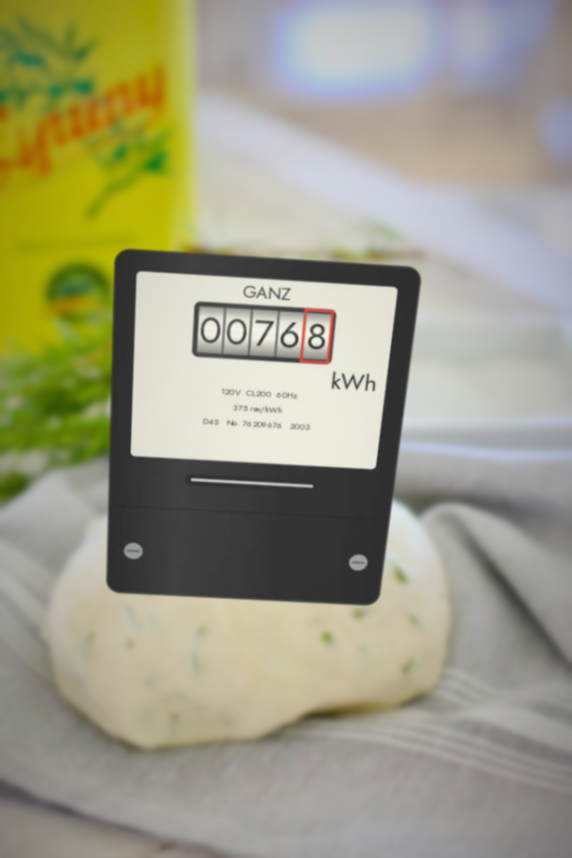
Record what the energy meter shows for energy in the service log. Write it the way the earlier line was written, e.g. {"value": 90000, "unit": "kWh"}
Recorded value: {"value": 76.8, "unit": "kWh"}
